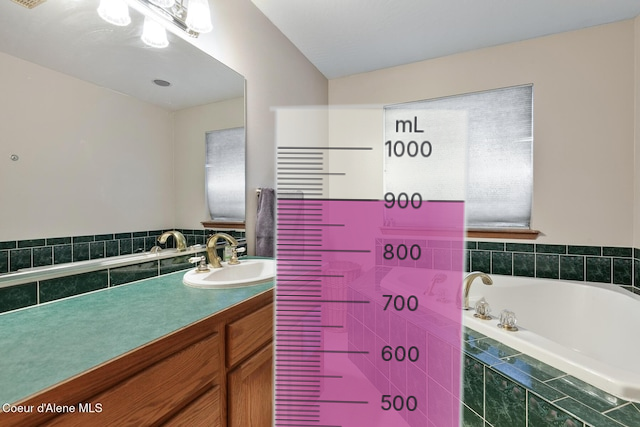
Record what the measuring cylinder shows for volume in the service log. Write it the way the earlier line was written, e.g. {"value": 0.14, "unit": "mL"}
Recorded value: {"value": 900, "unit": "mL"}
